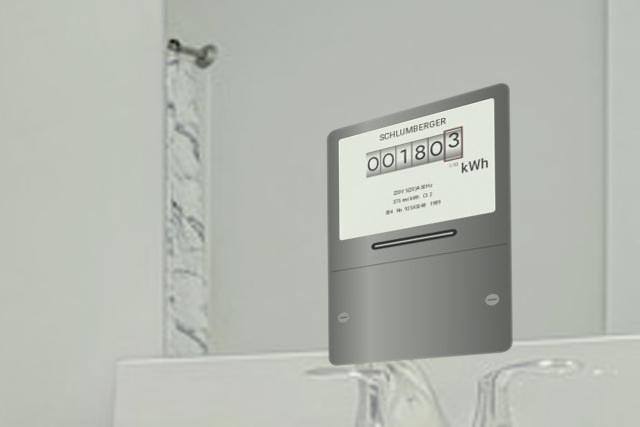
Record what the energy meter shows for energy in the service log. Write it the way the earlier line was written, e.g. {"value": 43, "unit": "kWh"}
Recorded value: {"value": 180.3, "unit": "kWh"}
